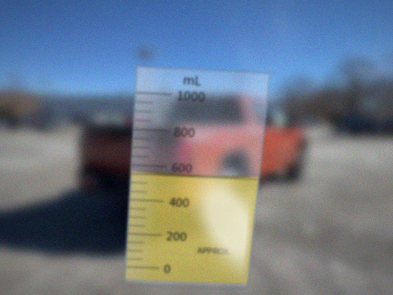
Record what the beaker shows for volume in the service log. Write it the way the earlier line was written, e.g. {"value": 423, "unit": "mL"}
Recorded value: {"value": 550, "unit": "mL"}
